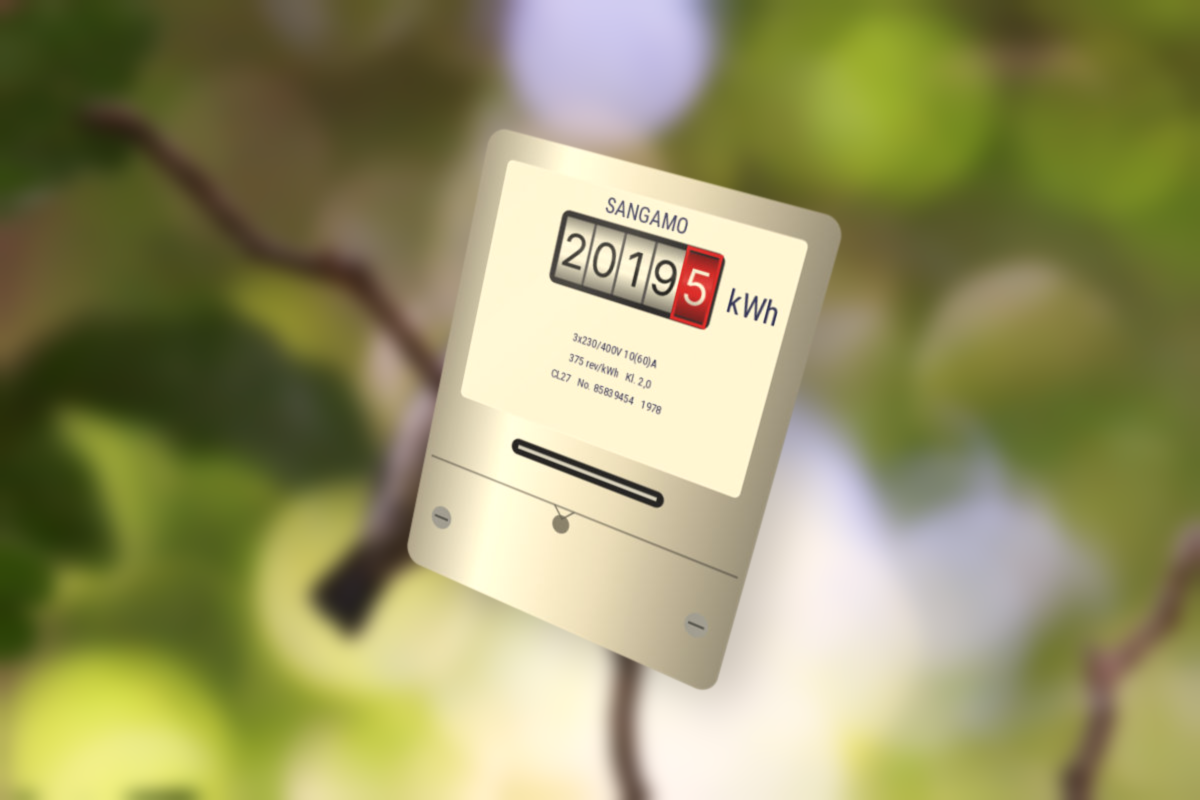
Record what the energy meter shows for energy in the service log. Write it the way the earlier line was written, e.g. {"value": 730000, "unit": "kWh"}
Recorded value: {"value": 2019.5, "unit": "kWh"}
